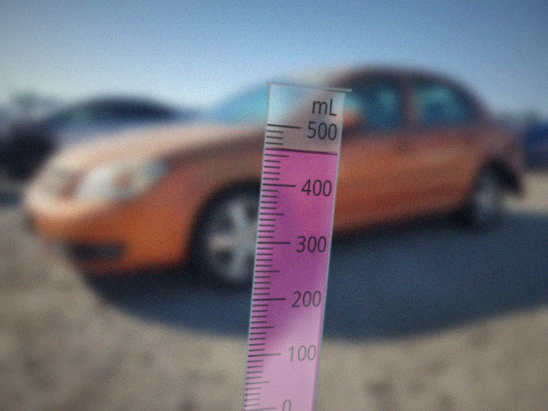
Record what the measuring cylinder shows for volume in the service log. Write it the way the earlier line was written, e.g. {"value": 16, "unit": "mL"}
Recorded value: {"value": 460, "unit": "mL"}
